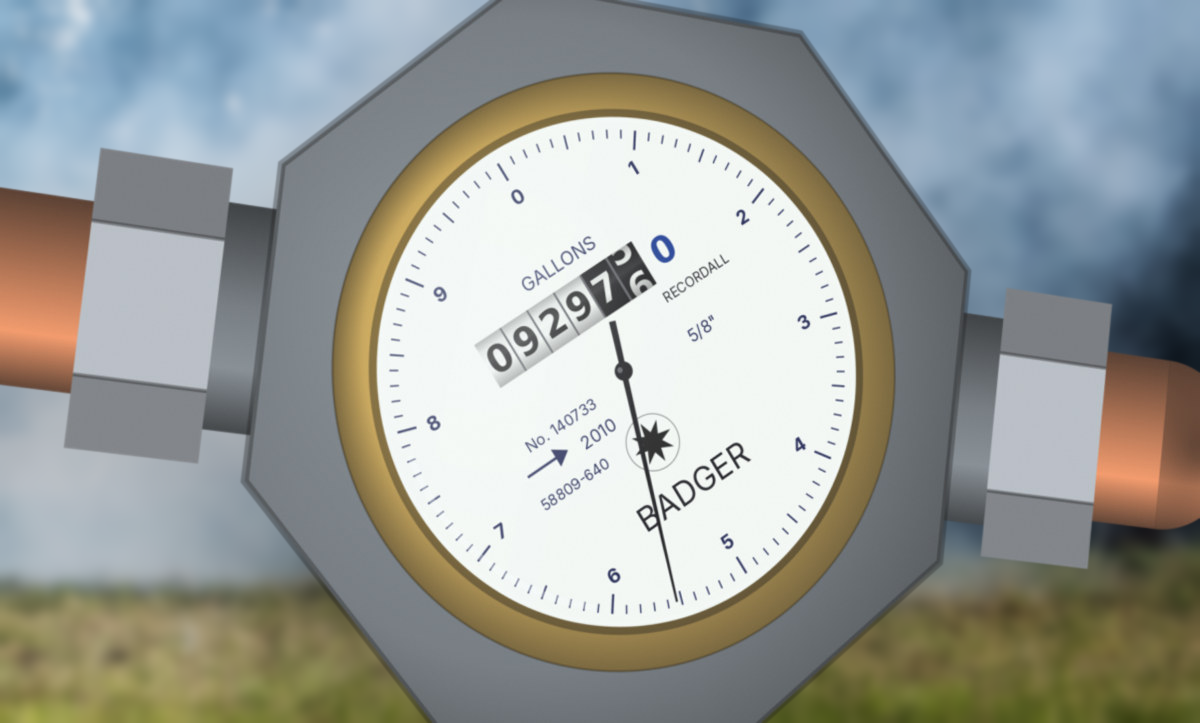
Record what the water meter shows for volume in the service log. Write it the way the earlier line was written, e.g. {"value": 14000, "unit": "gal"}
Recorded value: {"value": 929755.5, "unit": "gal"}
